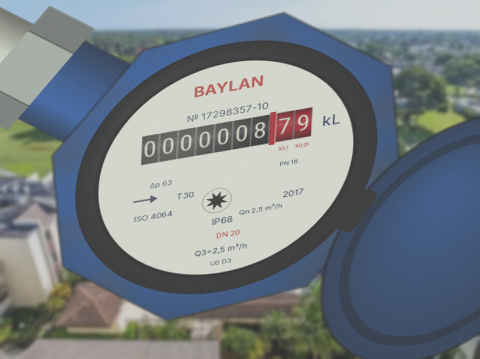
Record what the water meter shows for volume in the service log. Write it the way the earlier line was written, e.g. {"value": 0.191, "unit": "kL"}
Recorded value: {"value": 8.79, "unit": "kL"}
